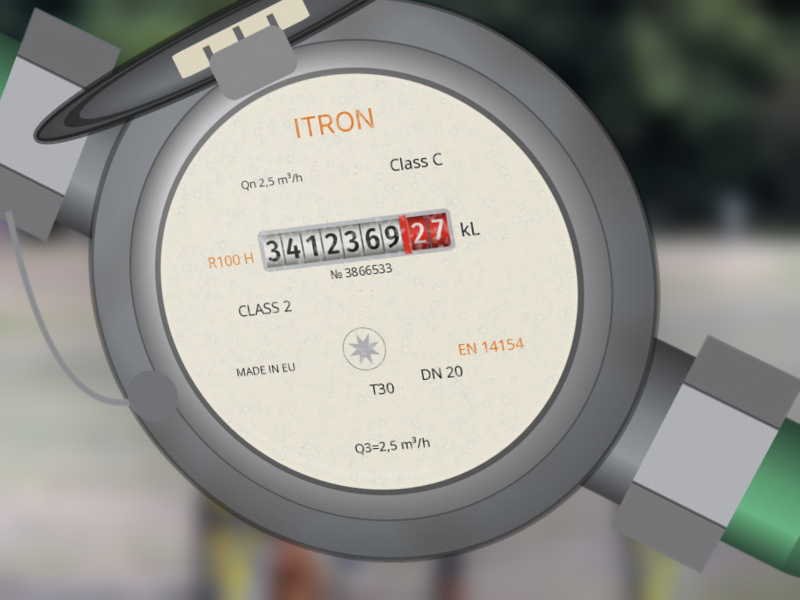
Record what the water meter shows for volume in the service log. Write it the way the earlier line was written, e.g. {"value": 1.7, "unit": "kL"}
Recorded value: {"value": 3412369.27, "unit": "kL"}
